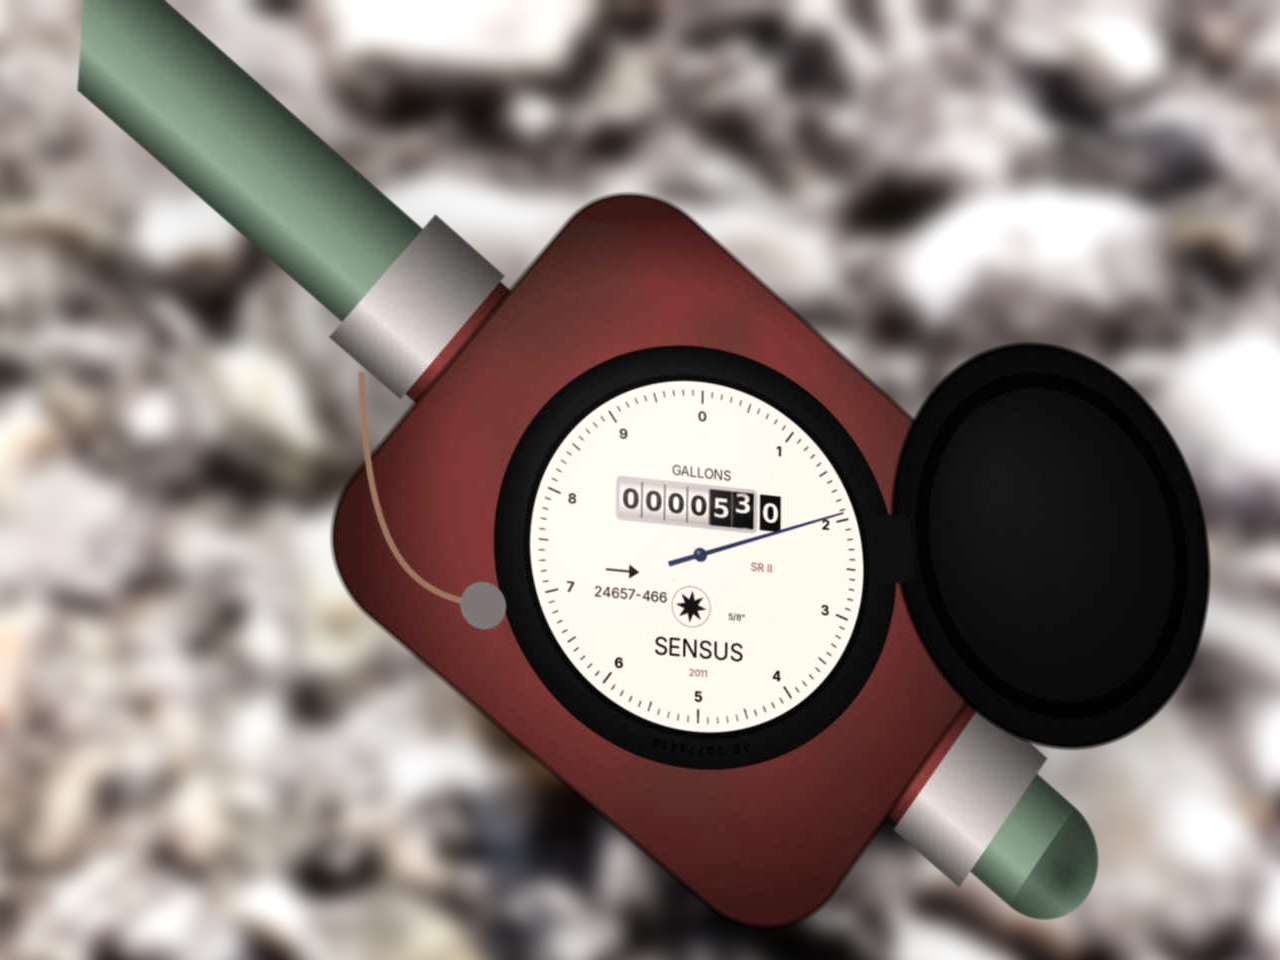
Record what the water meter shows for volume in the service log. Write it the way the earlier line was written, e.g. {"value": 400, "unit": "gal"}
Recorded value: {"value": 531.9, "unit": "gal"}
